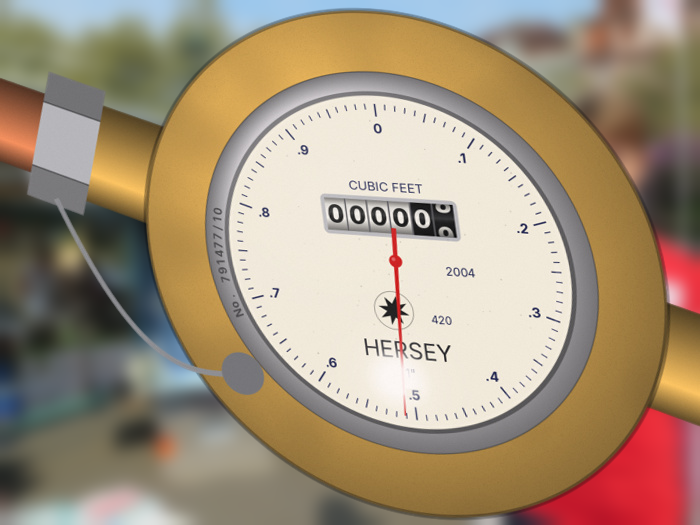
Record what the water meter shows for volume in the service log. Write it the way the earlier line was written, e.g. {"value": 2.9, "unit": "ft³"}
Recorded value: {"value": 8.51, "unit": "ft³"}
